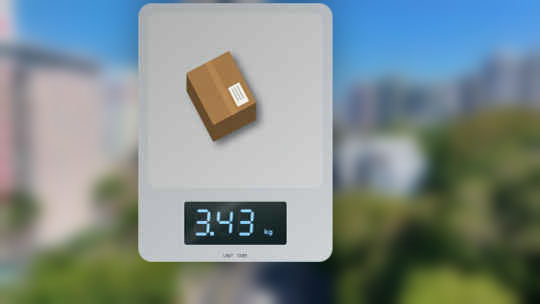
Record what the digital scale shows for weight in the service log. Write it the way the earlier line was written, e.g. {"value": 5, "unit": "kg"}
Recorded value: {"value": 3.43, "unit": "kg"}
